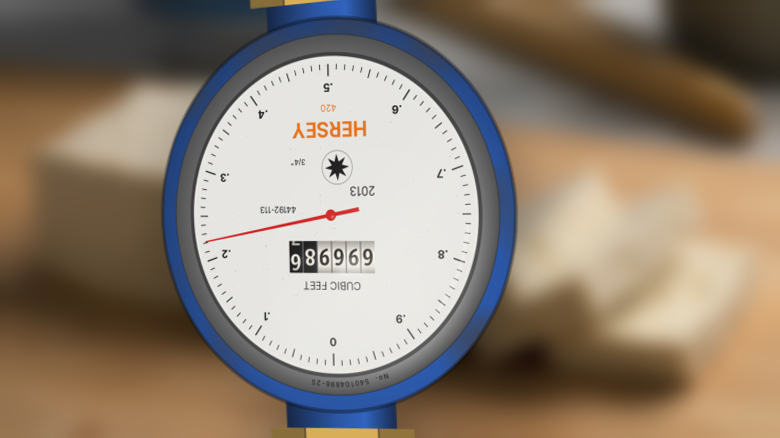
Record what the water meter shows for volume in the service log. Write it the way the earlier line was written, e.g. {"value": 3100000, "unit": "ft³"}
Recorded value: {"value": 696986.22, "unit": "ft³"}
